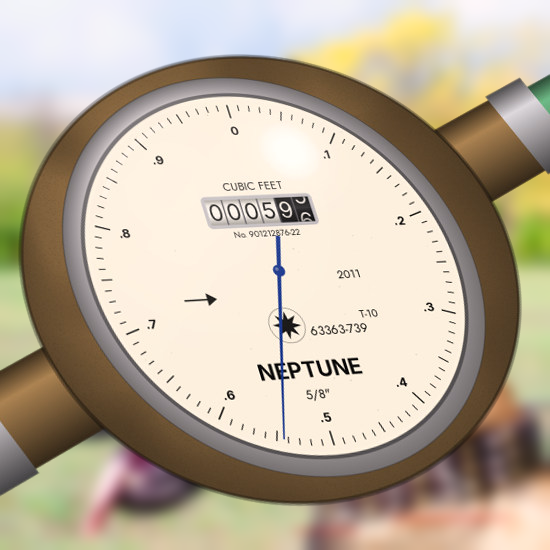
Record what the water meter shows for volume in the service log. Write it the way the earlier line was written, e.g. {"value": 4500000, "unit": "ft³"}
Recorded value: {"value": 595.54, "unit": "ft³"}
